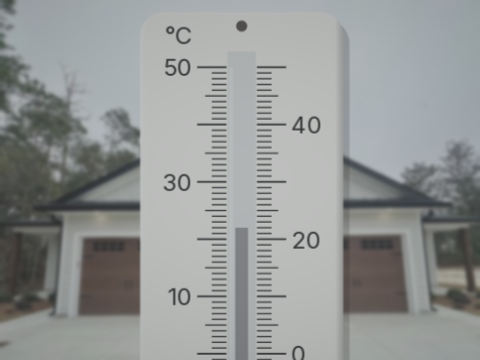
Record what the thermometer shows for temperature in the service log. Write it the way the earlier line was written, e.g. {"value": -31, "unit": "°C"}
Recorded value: {"value": 22, "unit": "°C"}
